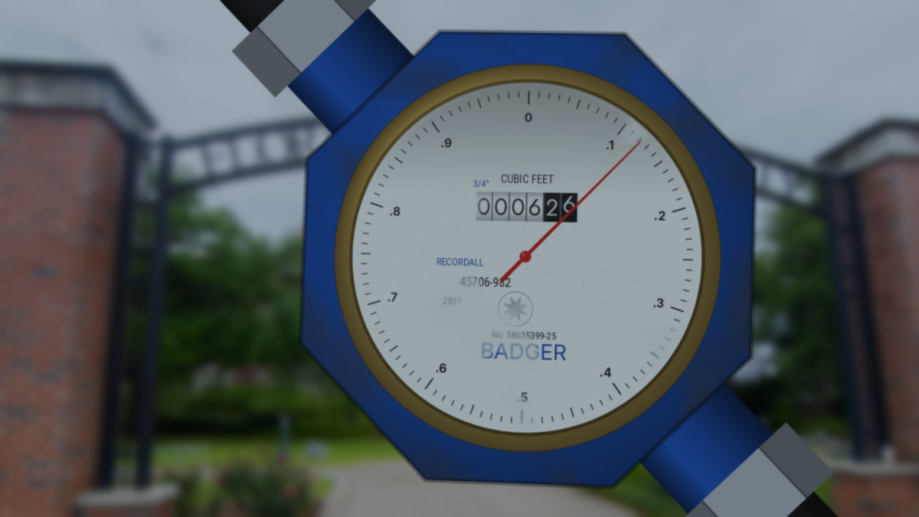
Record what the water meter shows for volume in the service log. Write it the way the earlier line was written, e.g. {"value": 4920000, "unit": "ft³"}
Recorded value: {"value": 626.12, "unit": "ft³"}
